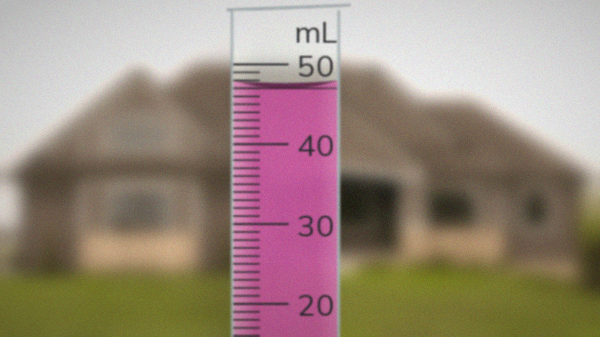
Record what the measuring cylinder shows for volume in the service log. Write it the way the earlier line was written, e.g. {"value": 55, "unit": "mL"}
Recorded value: {"value": 47, "unit": "mL"}
